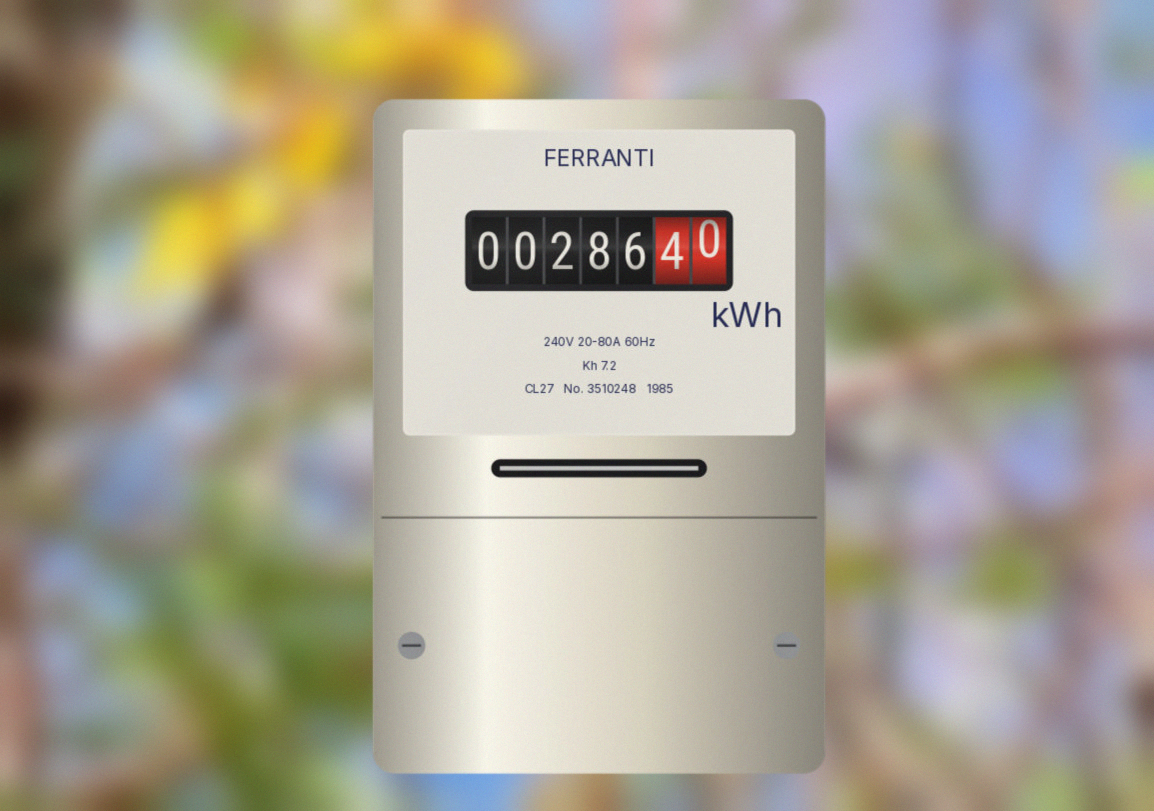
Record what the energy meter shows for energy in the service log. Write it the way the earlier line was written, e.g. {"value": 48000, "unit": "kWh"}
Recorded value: {"value": 286.40, "unit": "kWh"}
